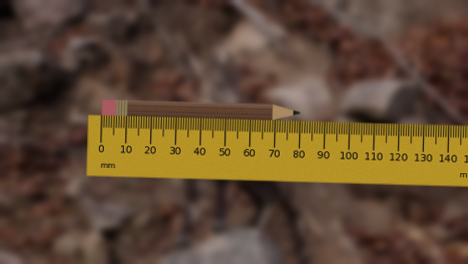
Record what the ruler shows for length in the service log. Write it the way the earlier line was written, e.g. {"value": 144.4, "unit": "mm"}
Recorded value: {"value": 80, "unit": "mm"}
